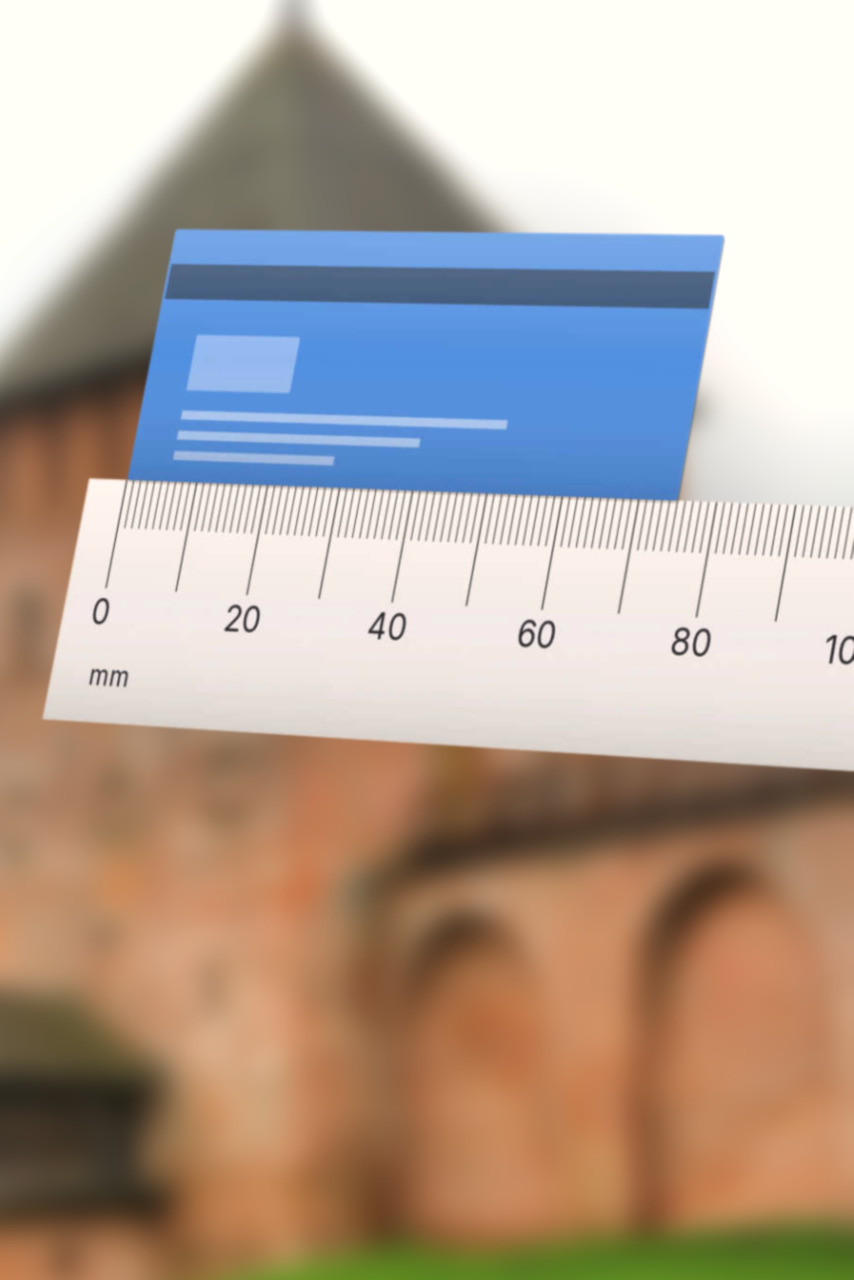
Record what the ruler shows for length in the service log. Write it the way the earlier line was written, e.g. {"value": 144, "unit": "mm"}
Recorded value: {"value": 75, "unit": "mm"}
